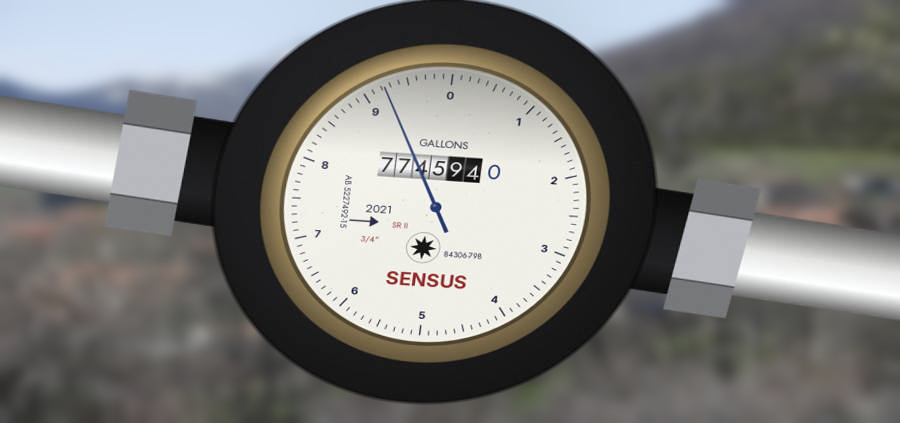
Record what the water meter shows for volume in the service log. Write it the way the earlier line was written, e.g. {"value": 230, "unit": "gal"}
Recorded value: {"value": 7745939.2, "unit": "gal"}
